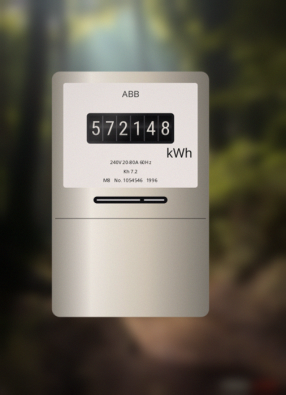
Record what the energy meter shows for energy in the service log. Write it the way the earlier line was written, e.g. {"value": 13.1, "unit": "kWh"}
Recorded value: {"value": 572148, "unit": "kWh"}
